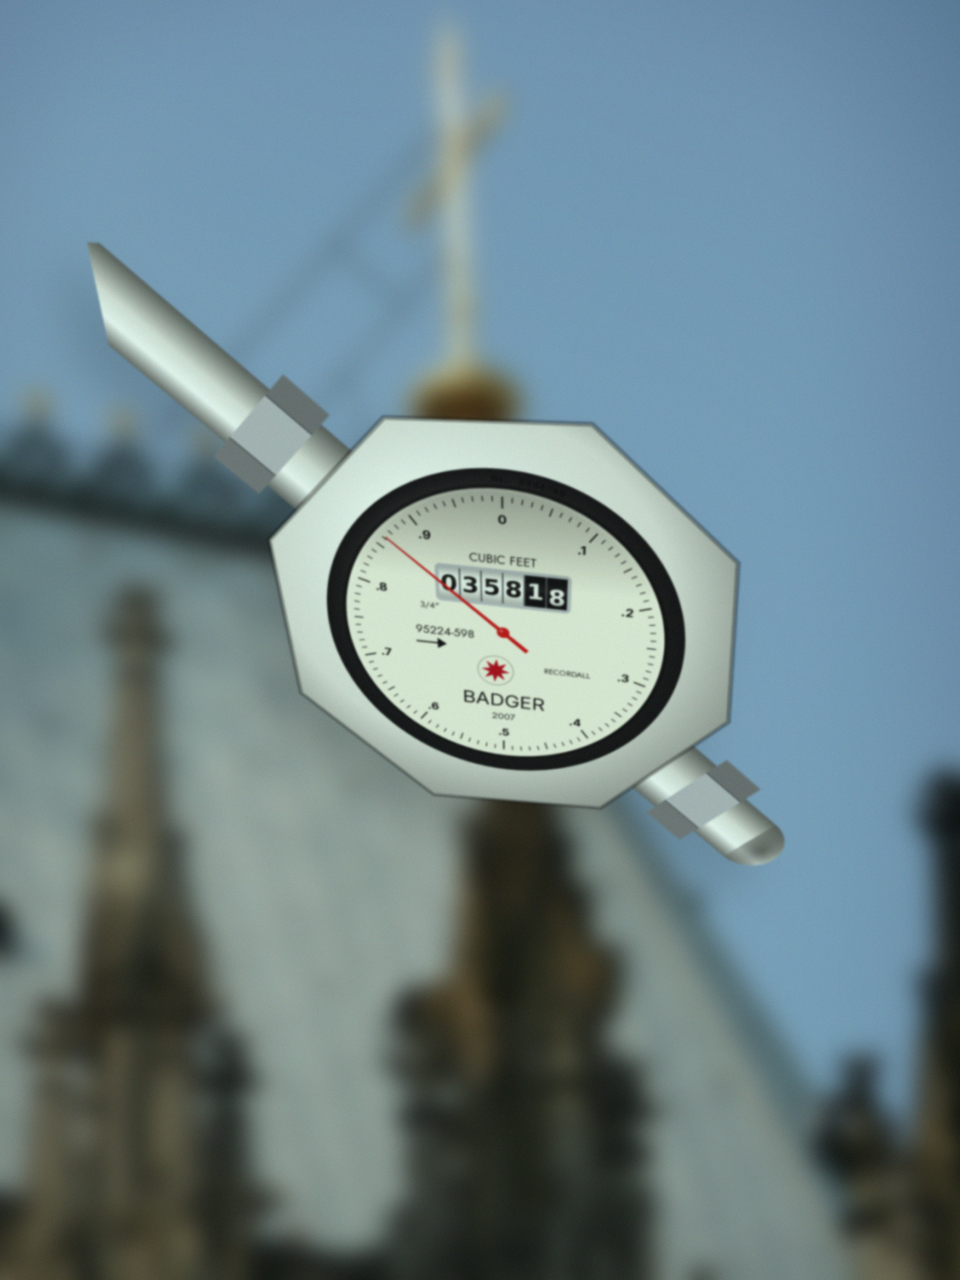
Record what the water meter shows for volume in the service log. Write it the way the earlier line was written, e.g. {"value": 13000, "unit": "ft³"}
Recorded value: {"value": 35817.86, "unit": "ft³"}
